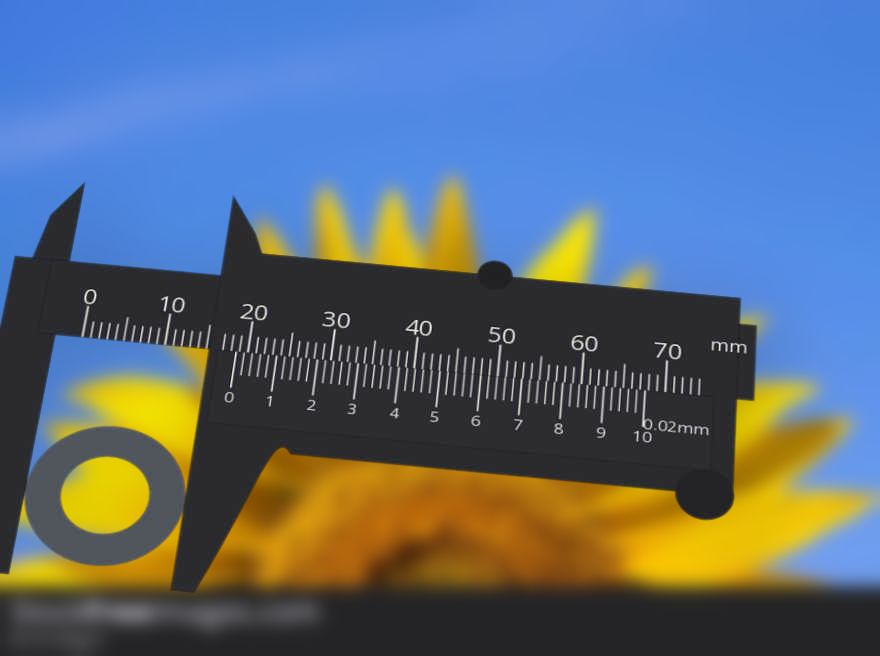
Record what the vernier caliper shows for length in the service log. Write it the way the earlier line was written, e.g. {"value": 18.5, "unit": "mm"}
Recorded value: {"value": 18.6, "unit": "mm"}
